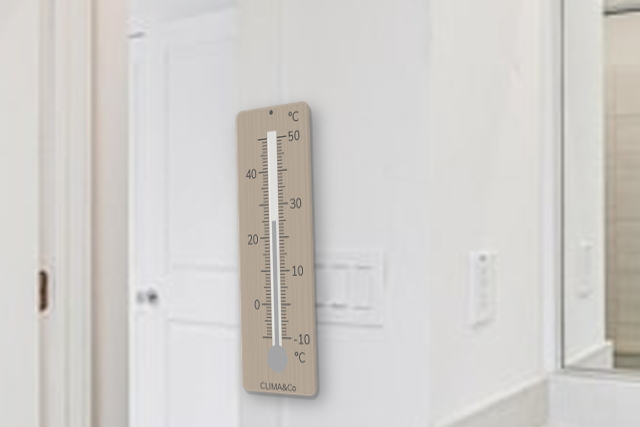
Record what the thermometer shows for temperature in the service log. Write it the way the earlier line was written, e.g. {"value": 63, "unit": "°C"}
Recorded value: {"value": 25, "unit": "°C"}
